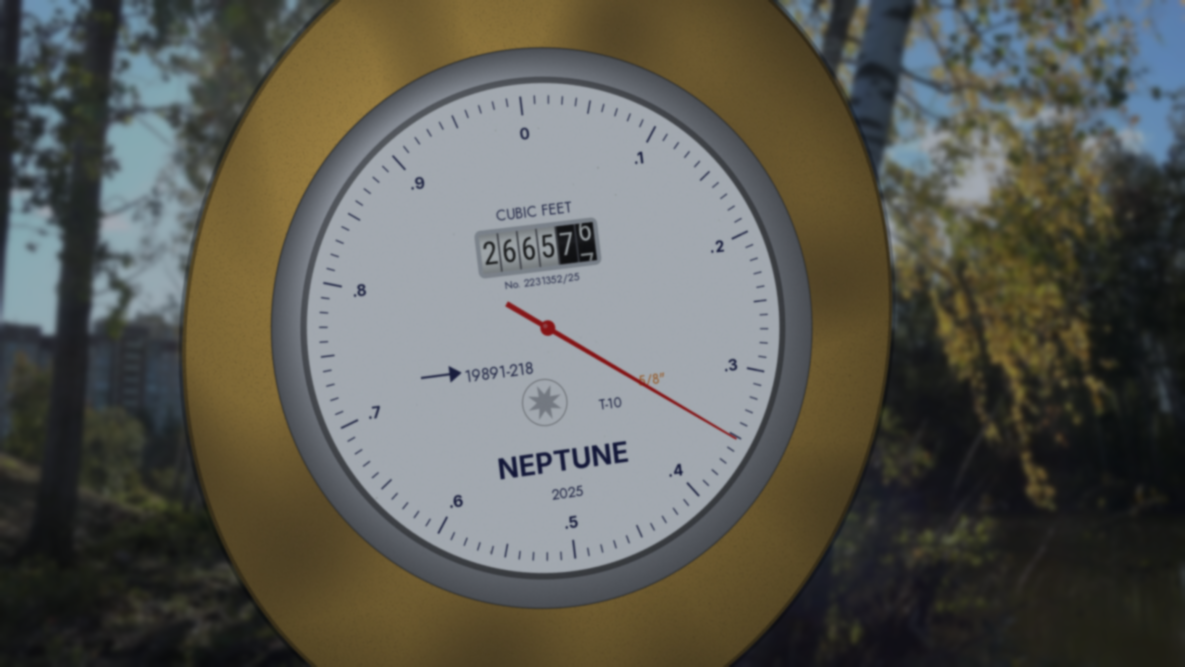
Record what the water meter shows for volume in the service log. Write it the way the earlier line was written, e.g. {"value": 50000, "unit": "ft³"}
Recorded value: {"value": 266576.35, "unit": "ft³"}
